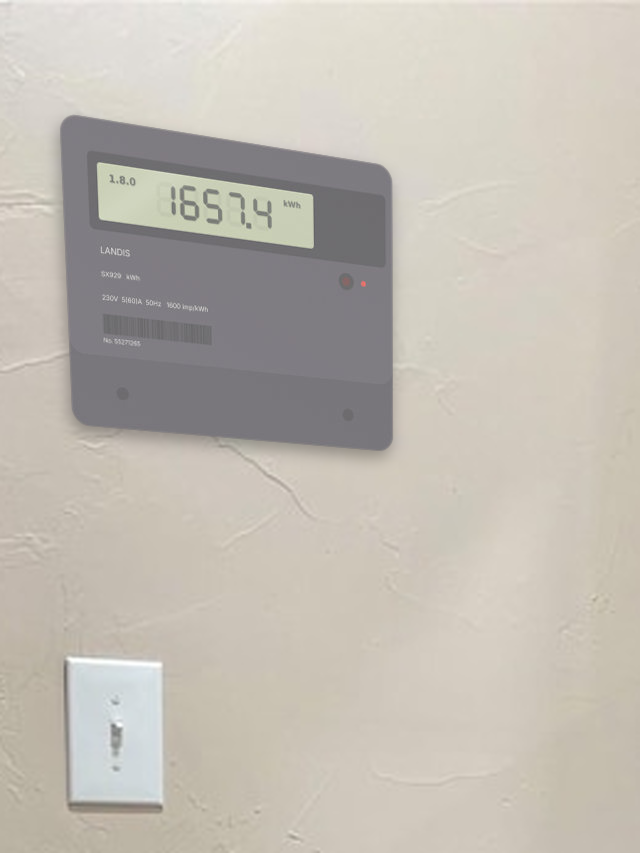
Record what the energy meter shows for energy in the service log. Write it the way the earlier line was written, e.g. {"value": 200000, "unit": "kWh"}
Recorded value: {"value": 1657.4, "unit": "kWh"}
